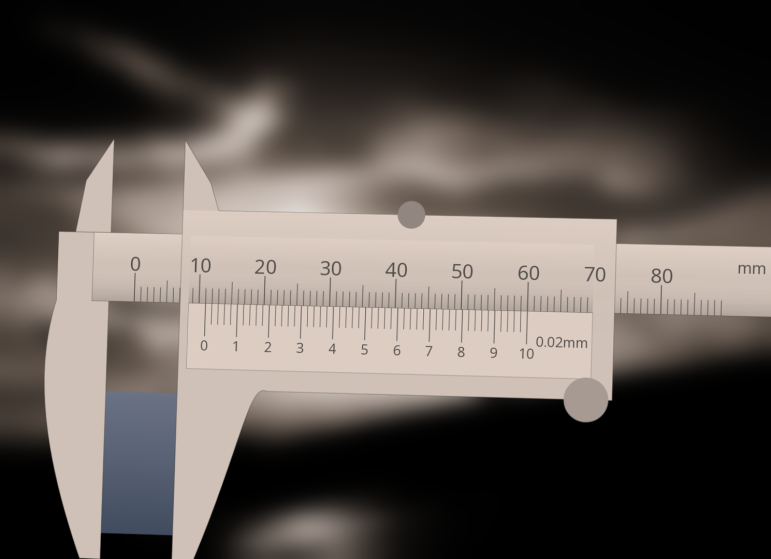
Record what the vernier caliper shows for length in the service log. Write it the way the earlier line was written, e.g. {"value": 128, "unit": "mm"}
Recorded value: {"value": 11.0, "unit": "mm"}
